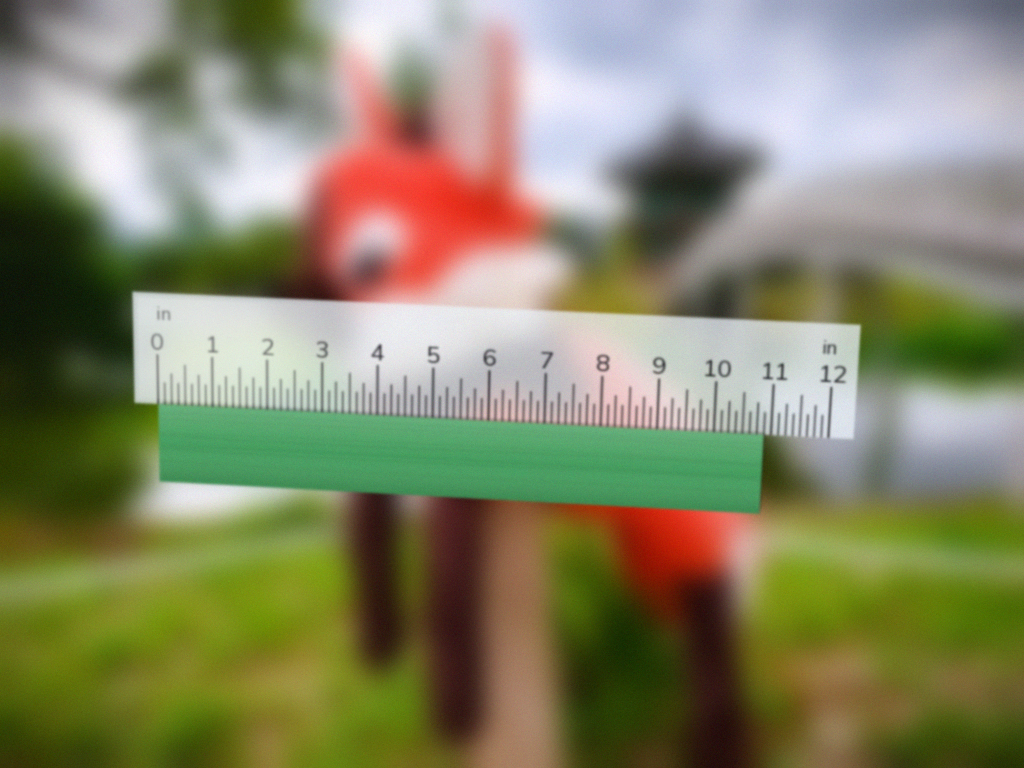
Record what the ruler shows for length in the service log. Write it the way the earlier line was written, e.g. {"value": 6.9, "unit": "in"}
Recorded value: {"value": 10.875, "unit": "in"}
